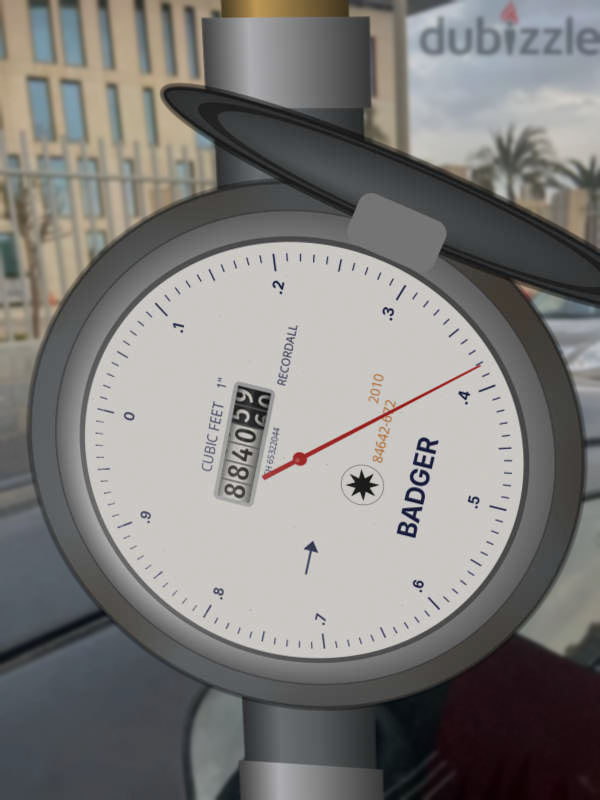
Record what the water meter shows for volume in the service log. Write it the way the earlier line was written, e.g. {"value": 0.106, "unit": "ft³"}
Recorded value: {"value": 884059.38, "unit": "ft³"}
